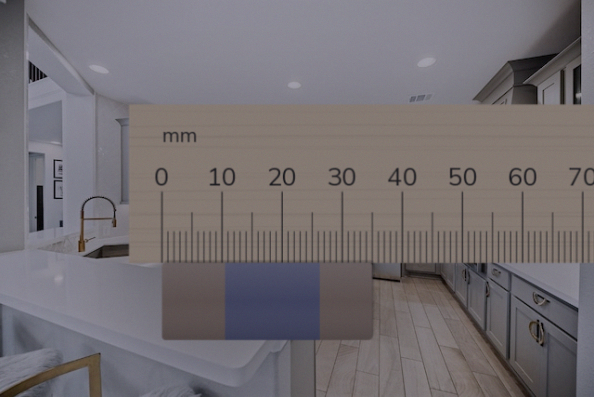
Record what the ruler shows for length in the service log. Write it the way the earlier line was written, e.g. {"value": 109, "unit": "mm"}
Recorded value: {"value": 35, "unit": "mm"}
